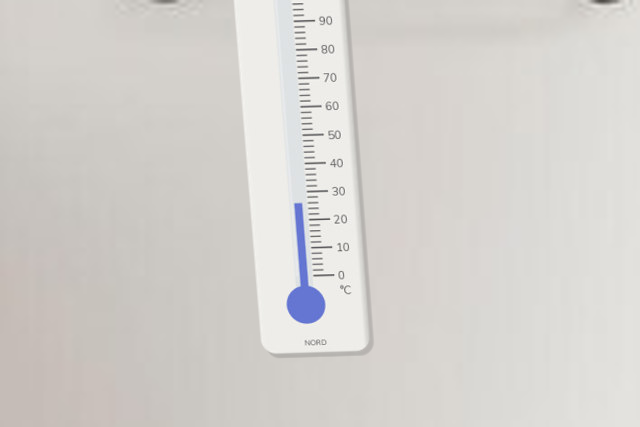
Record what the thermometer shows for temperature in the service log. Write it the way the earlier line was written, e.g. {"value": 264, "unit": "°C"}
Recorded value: {"value": 26, "unit": "°C"}
